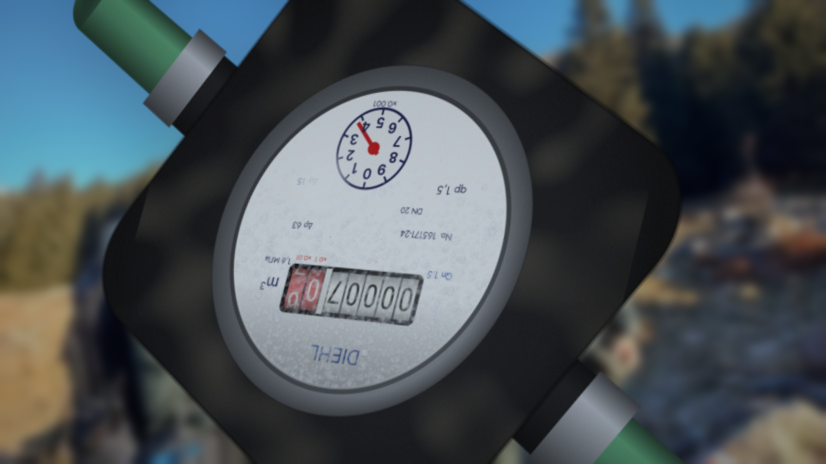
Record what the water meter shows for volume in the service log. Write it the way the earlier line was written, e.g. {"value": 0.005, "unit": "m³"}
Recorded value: {"value": 7.063, "unit": "m³"}
